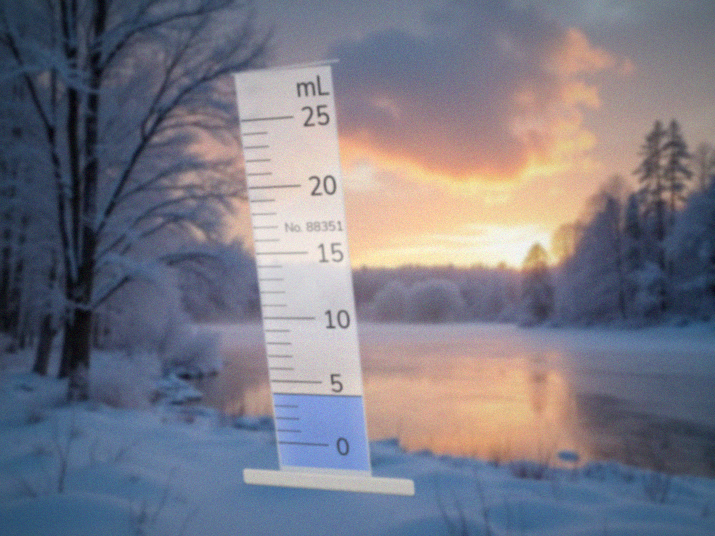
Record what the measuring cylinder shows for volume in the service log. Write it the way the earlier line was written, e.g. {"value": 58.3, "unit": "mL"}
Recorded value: {"value": 4, "unit": "mL"}
